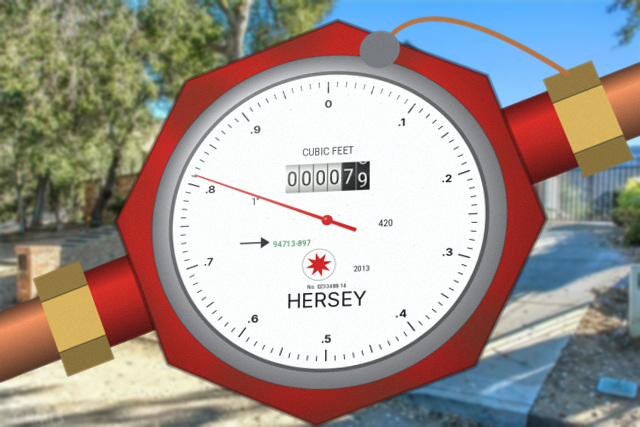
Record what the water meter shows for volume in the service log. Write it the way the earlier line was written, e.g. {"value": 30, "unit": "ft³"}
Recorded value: {"value": 78.81, "unit": "ft³"}
